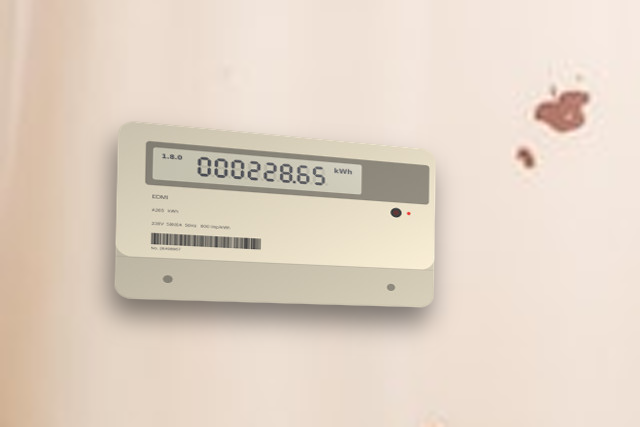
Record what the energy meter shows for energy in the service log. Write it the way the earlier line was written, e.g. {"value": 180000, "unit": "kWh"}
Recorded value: {"value": 228.65, "unit": "kWh"}
